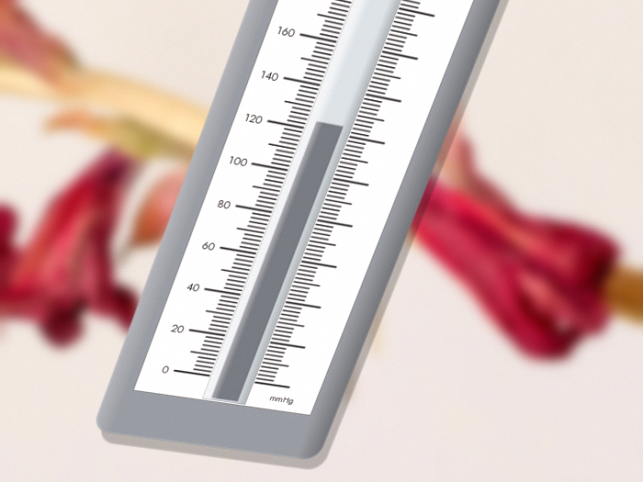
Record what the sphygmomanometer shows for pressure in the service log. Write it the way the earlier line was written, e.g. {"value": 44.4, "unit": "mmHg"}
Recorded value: {"value": 124, "unit": "mmHg"}
